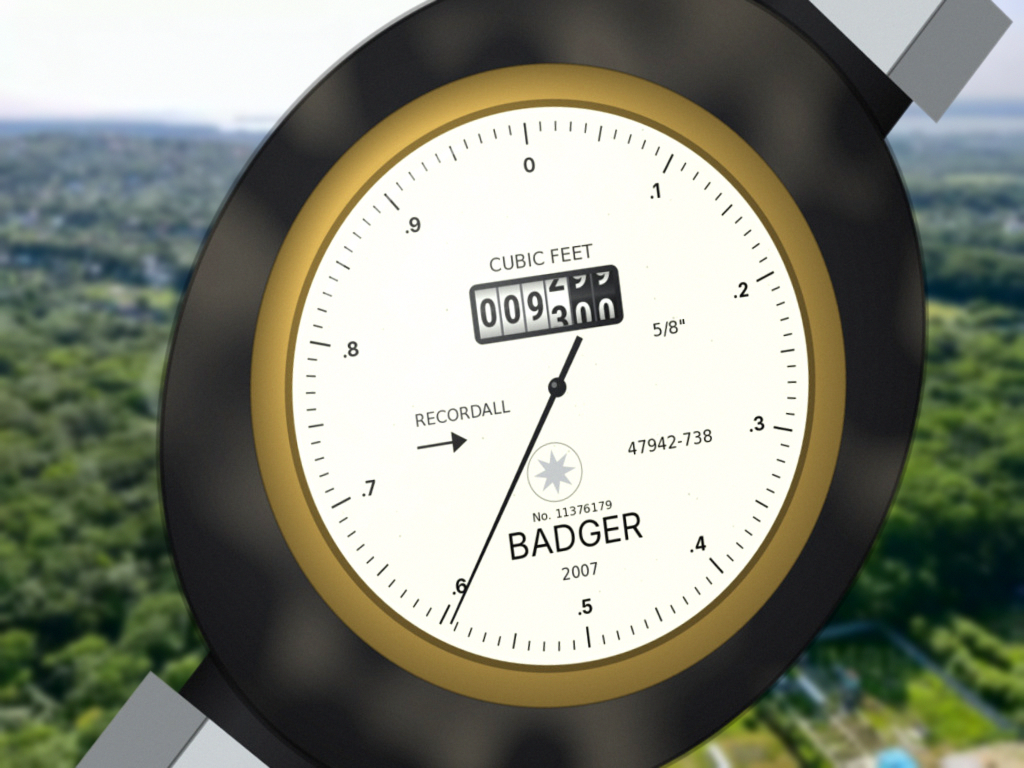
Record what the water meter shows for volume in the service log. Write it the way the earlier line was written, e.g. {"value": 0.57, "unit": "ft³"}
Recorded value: {"value": 9299.59, "unit": "ft³"}
